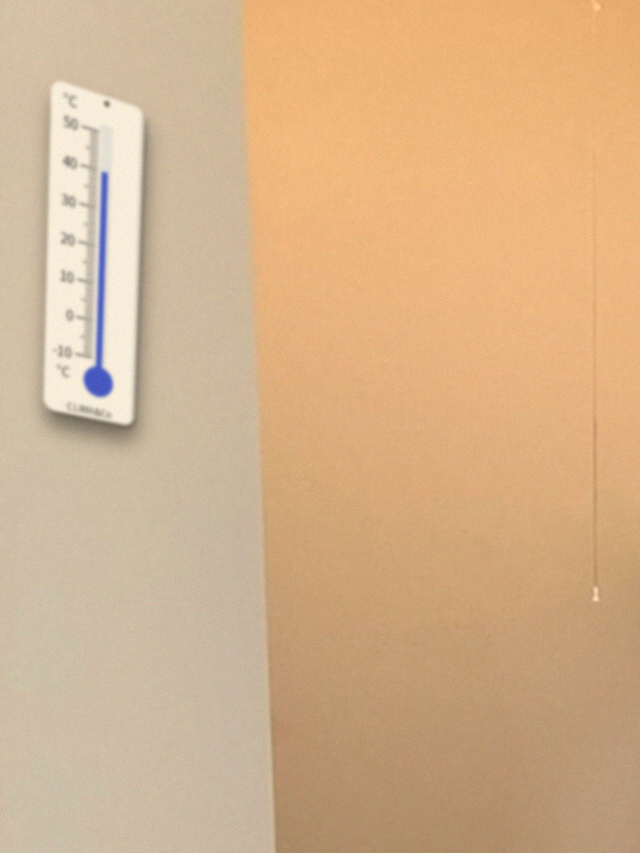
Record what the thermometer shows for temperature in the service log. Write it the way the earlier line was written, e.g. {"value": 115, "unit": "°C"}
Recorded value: {"value": 40, "unit": "°C"}
